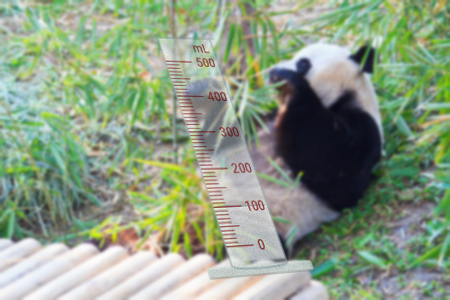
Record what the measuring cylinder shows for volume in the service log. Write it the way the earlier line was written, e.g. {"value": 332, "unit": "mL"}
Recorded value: {"value": 100, "unit": "mL"}
